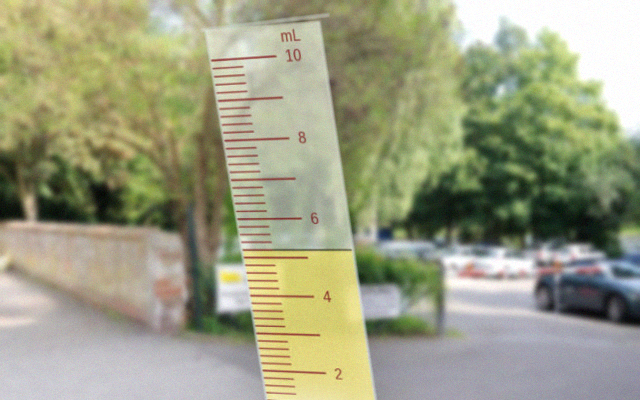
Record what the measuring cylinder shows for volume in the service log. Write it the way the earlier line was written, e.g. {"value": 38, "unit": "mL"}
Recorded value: {"value": 5.2, "unit": "mL"}
